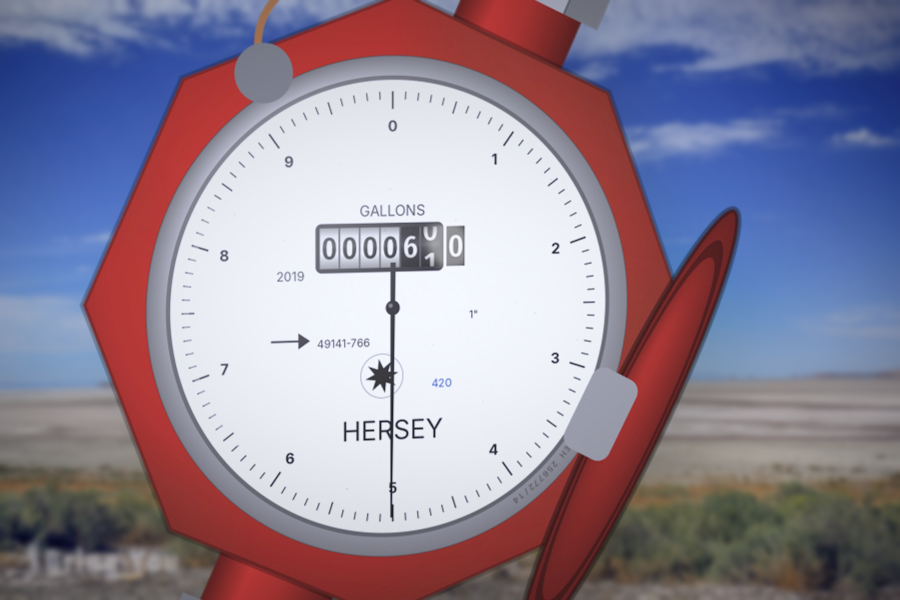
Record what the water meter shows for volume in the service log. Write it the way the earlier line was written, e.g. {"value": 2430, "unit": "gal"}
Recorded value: {"value": 605.0, "unit": "gal"}
